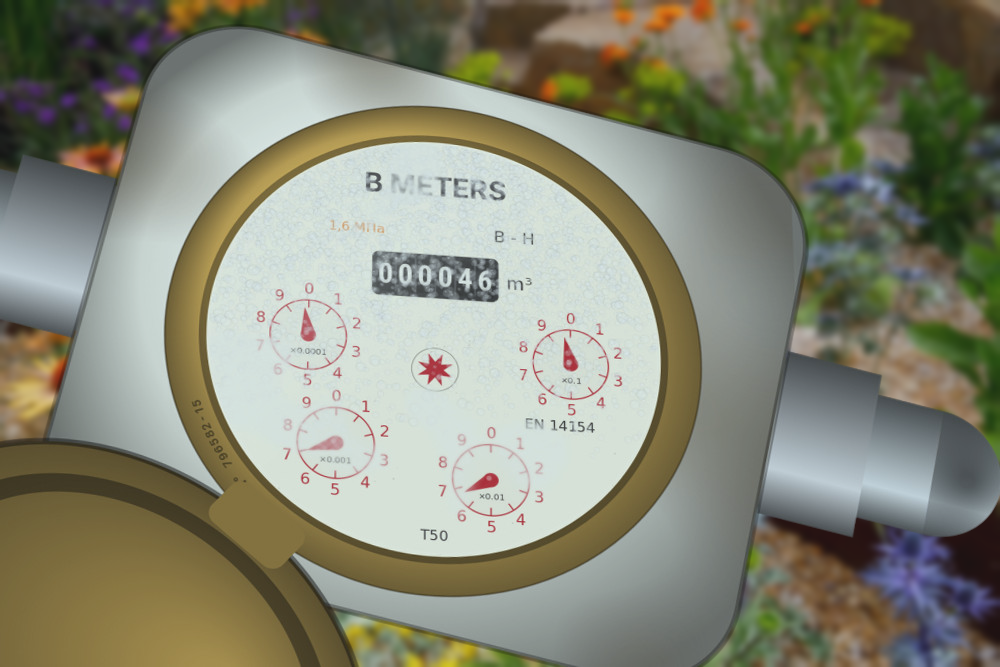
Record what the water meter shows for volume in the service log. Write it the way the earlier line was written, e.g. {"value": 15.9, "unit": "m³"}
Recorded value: {"value": 45.9669, "unit": "m³"}
